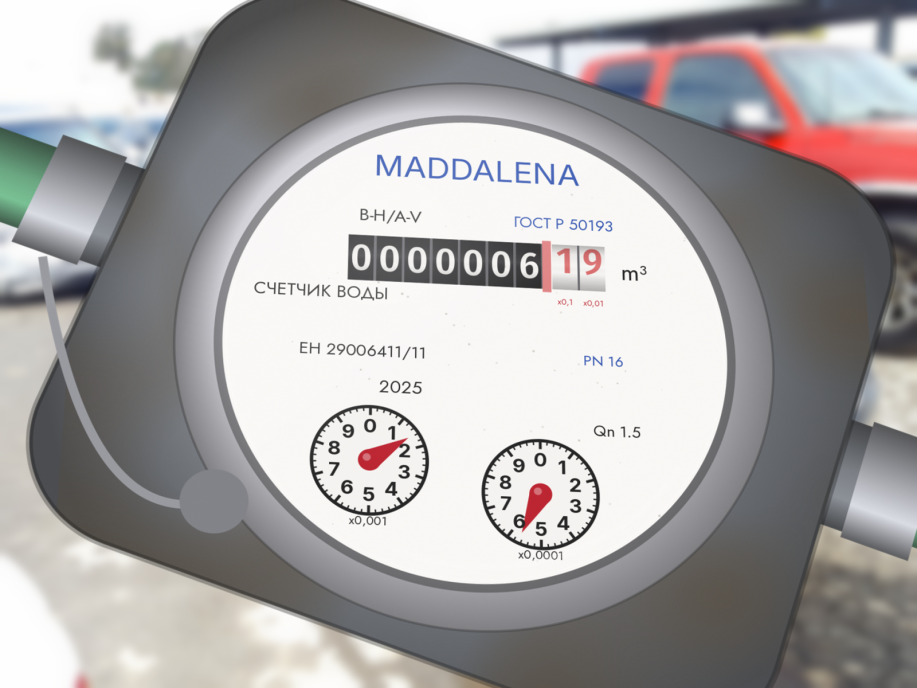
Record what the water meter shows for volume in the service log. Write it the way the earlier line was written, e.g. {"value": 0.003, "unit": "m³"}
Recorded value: {"value": 6.1915, "unit": "m³"}
